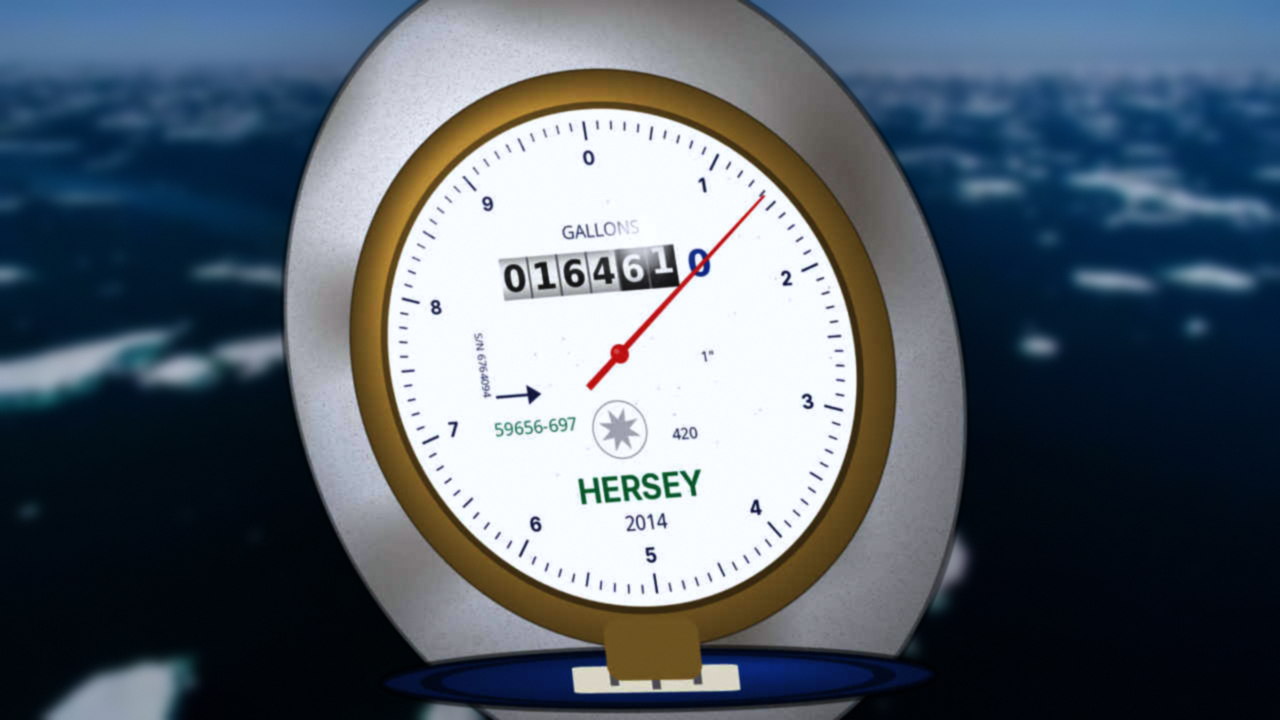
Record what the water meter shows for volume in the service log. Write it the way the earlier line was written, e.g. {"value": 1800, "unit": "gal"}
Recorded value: {"value": 164611.4, "unit": "gal"}
